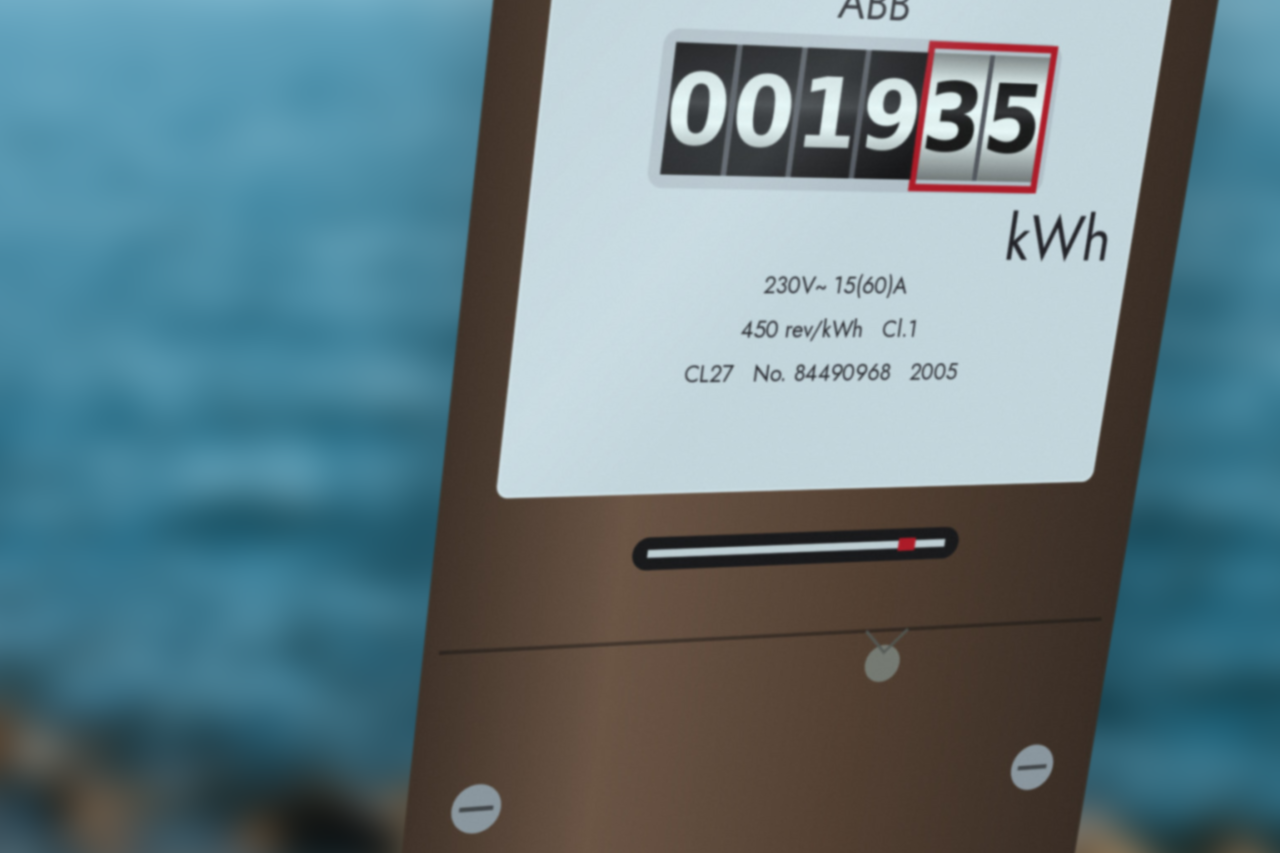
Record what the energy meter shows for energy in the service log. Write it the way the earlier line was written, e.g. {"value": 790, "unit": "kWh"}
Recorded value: {"value": 19.35, "unit": "kWh"}
